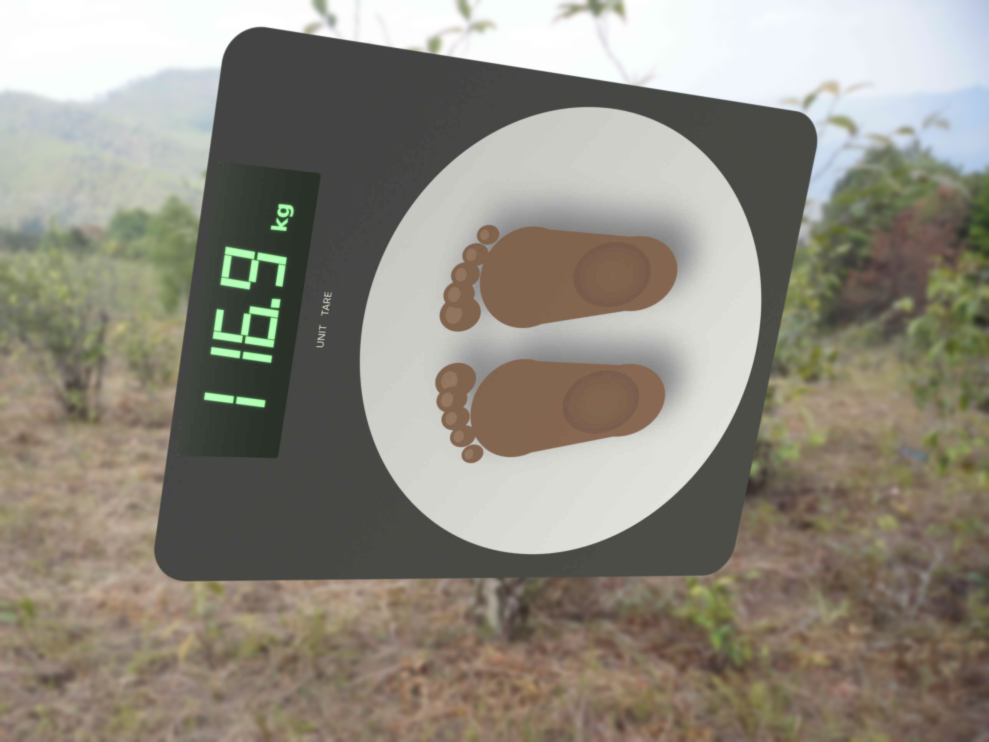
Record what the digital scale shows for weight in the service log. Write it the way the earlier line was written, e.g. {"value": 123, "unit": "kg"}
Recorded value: {"value": 116.9, "unit": "kg"}
